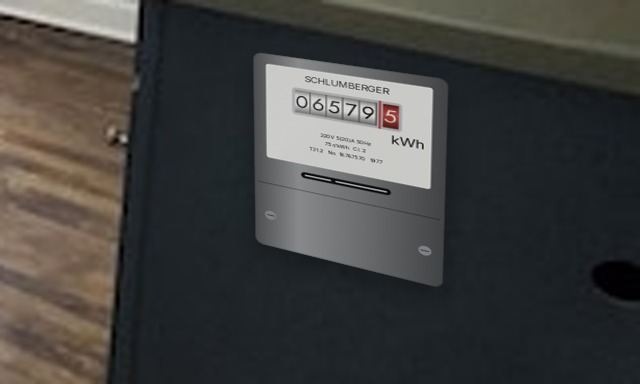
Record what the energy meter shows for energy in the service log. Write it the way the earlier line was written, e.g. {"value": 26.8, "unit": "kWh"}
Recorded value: {"value": 6579.5, "unit": "kWh"}
